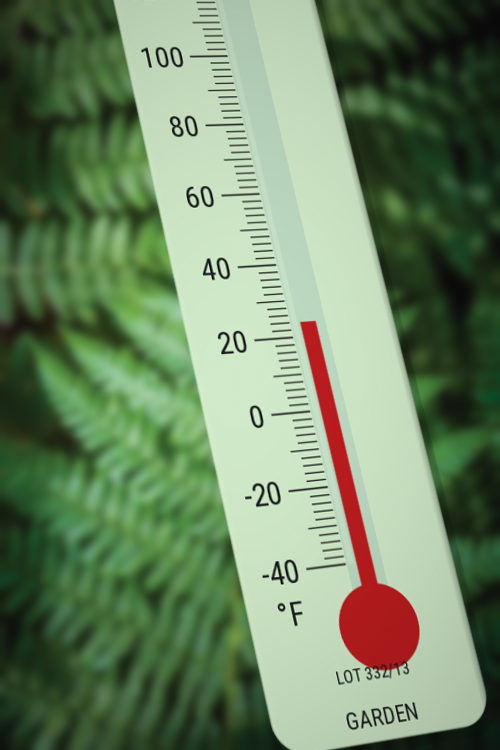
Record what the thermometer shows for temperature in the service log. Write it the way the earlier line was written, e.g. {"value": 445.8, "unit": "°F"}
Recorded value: {"value": 24, "unit": "°F"}
